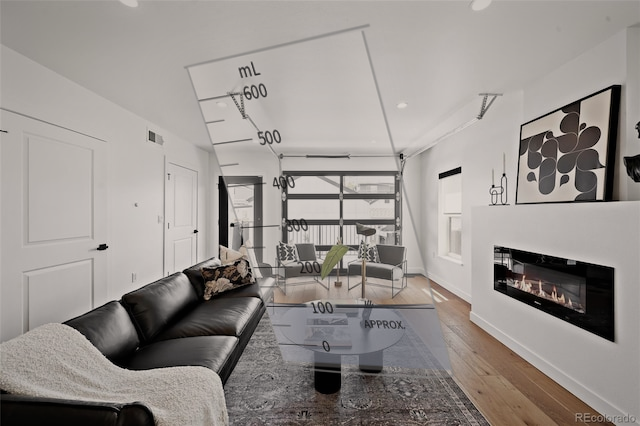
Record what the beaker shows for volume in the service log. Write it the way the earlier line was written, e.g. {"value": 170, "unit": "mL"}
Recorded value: {"value": 100, "unit": "mL"}
